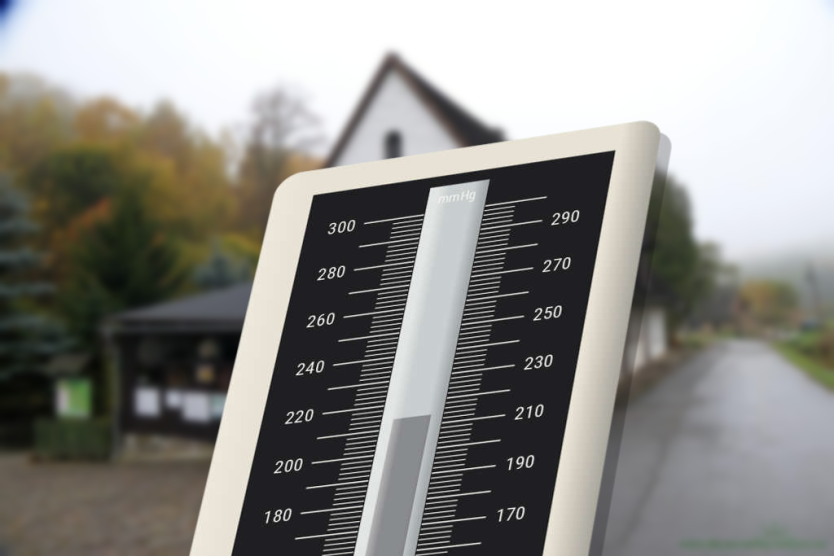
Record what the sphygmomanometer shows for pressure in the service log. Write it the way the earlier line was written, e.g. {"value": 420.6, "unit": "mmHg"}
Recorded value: {"value": 214, "unit": "mmHg"}
